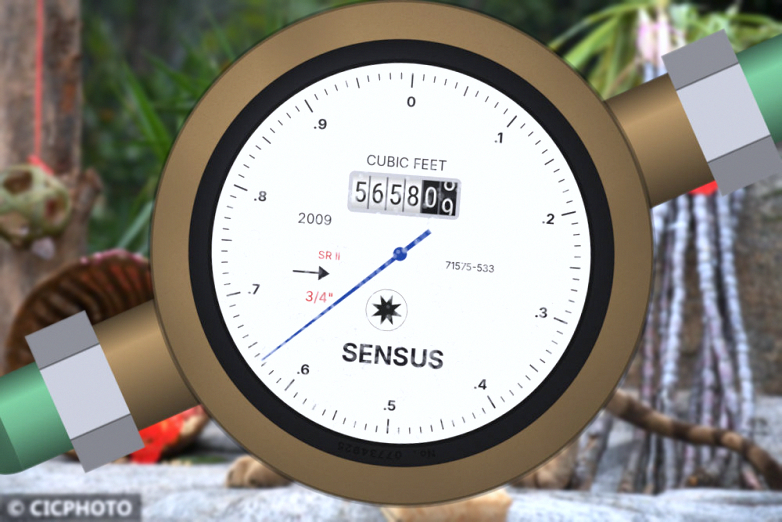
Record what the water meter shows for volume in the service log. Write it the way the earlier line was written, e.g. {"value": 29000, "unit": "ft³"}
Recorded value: {"value": 565808.63, "unit": "ft³"}
